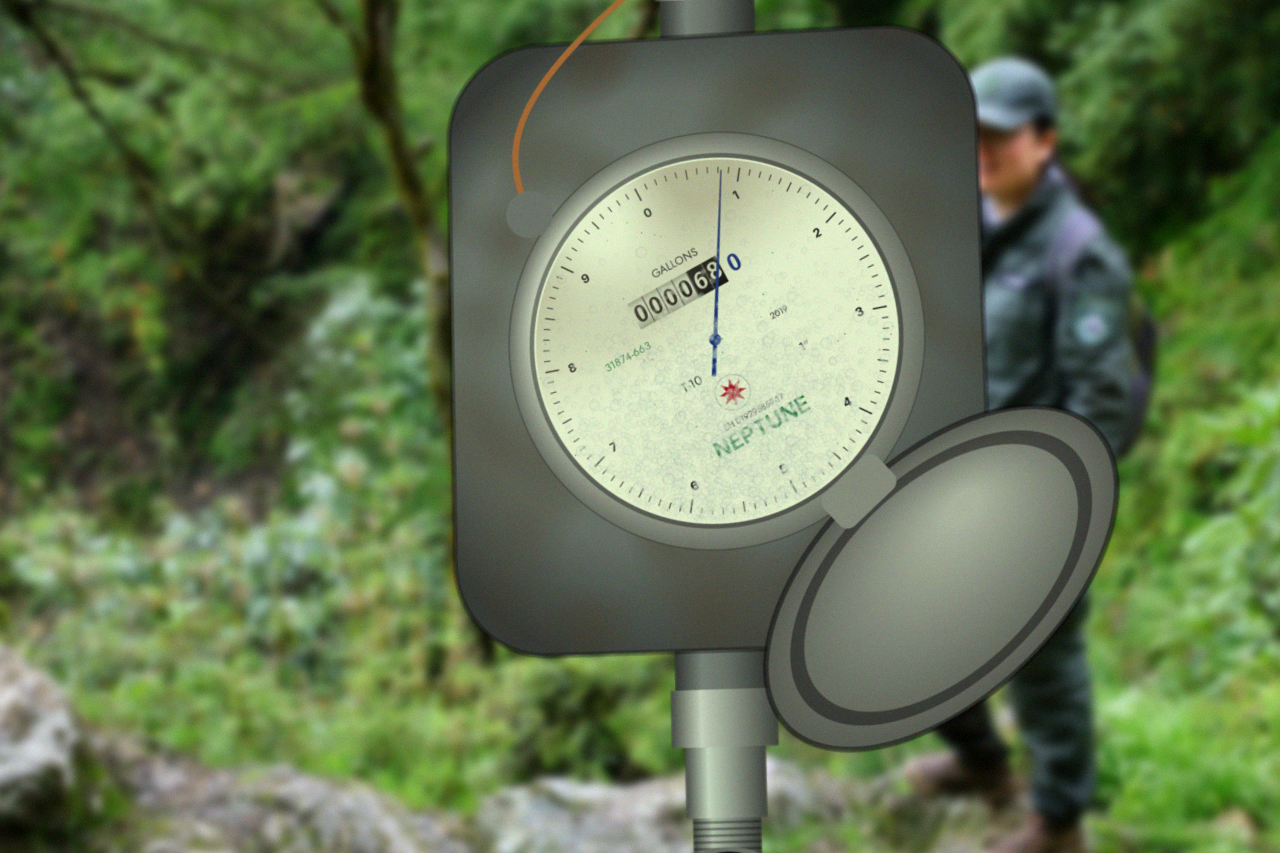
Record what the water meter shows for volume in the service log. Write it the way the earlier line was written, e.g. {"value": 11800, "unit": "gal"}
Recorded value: {"value": 680.8, "unit": "gal"}
